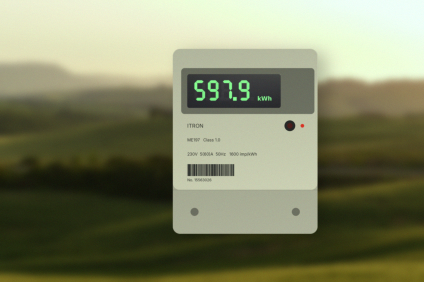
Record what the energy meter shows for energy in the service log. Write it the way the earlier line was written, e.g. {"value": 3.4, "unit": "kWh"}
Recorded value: {"value": 597.9, "unit": "kWh"}
